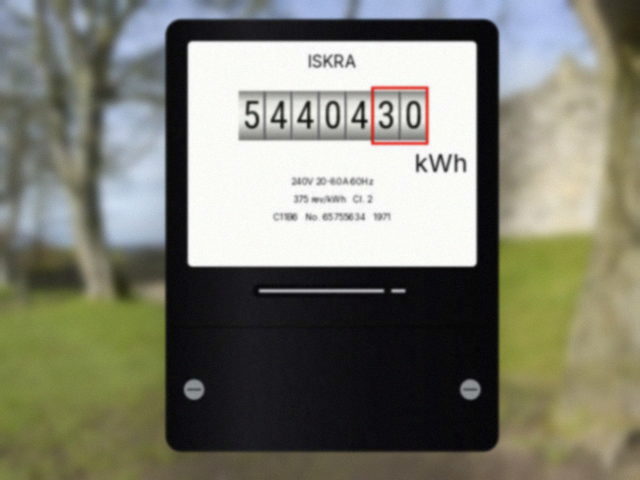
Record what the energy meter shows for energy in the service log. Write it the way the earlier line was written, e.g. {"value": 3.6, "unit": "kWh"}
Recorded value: {"value": 54404.30, "unit": "kWh"}
